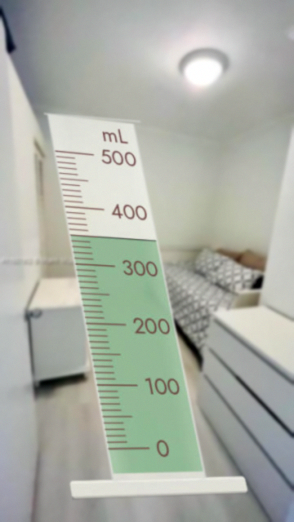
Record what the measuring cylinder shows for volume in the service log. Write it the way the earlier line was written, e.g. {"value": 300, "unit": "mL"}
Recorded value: {"value": 350, "unit": "mL"}
